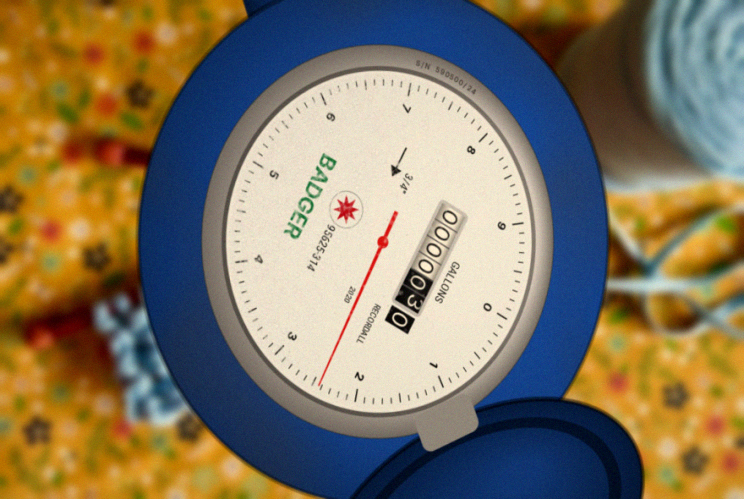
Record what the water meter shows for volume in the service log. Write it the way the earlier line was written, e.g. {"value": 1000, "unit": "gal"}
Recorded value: {"value": 32.4, "unit": "gal"}
